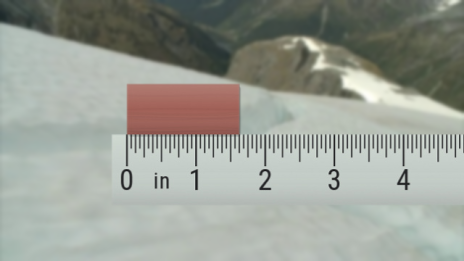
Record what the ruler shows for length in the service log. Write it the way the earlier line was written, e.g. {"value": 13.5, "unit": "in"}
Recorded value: {"value": 1.625, "unit": "in"}
